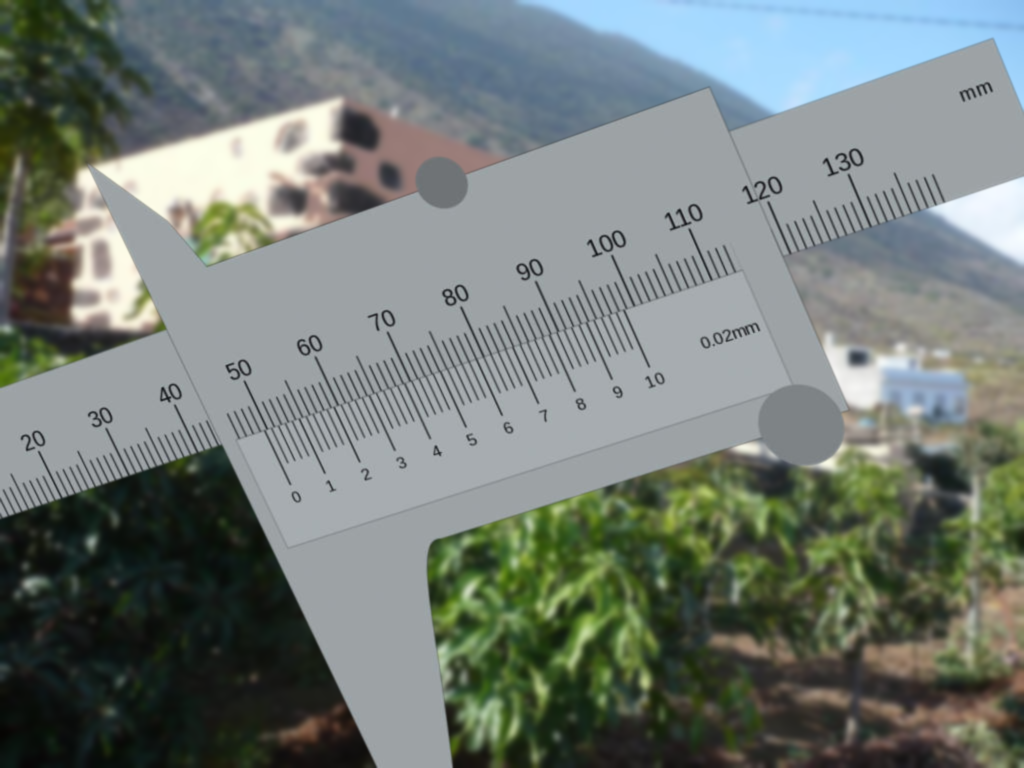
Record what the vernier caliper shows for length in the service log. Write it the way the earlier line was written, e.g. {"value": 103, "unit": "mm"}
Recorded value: {"value": 49.6, "unit": "mm"}
